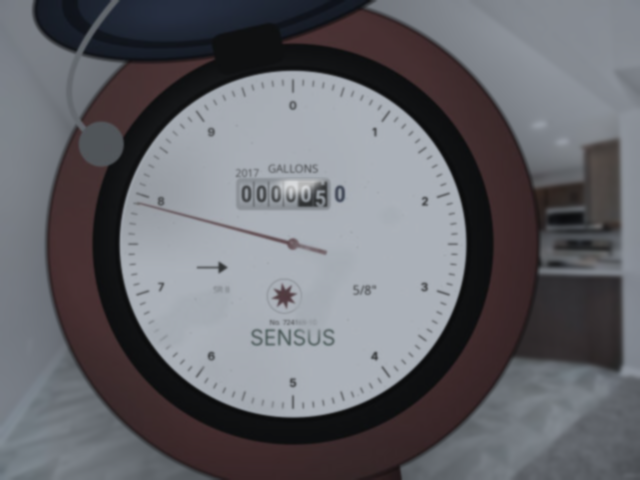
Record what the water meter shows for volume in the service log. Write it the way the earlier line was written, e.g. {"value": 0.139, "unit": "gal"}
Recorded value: {"value": 47.9, "unit": "gal"}
